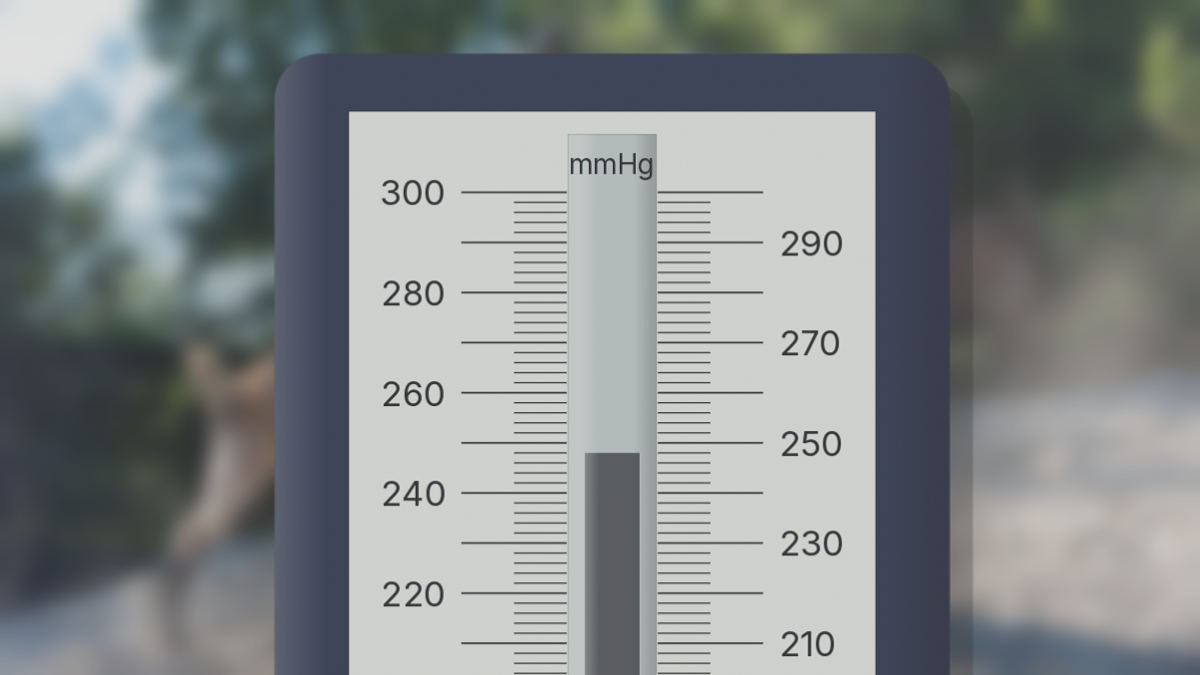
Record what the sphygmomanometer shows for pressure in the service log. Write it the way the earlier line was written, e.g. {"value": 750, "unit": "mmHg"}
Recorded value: {"value": 248, "unit": "mmHg"}
